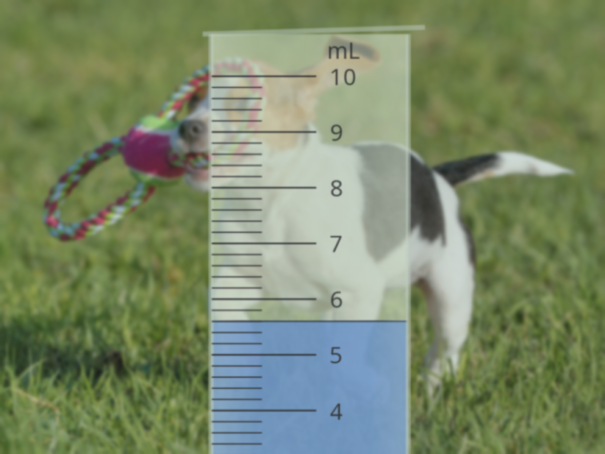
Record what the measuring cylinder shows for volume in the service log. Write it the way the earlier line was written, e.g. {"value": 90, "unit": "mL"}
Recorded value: {"value": 5.6, "unit": "mL"}
